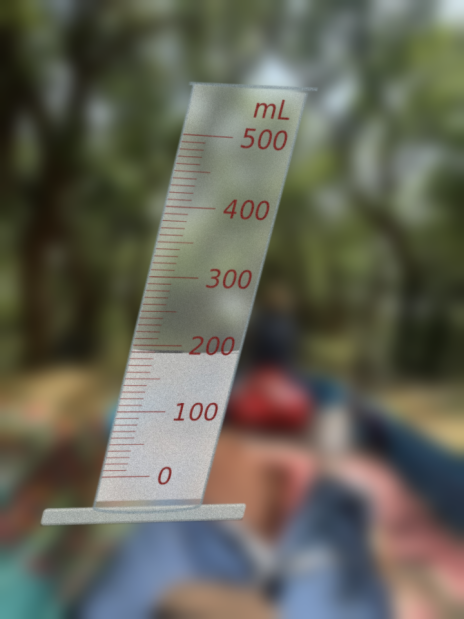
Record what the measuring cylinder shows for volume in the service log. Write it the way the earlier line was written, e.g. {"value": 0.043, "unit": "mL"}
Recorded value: {"value": 190, "unit": "mL"}
